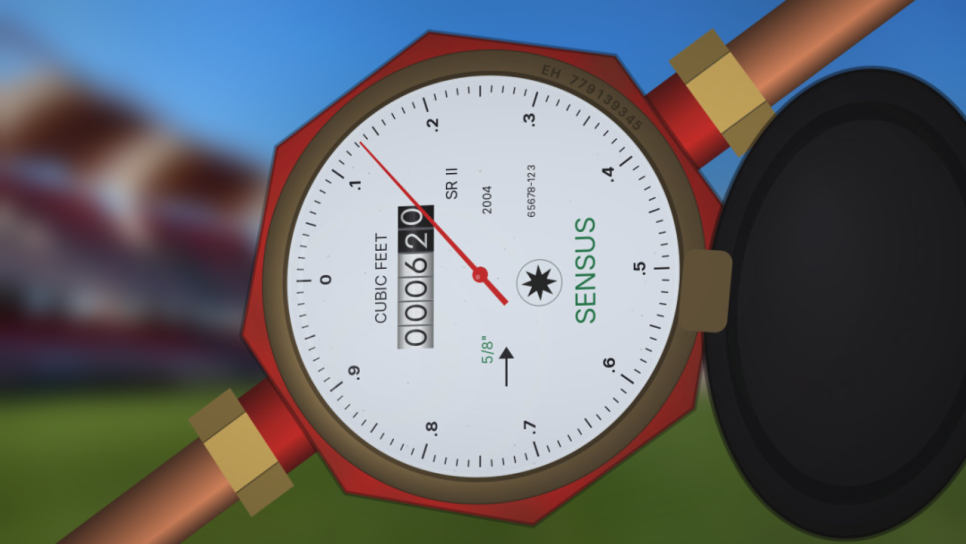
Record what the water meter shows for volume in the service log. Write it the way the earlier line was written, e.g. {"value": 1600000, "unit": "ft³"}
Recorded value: {"value": 620.13, "unit": "ft³"}
